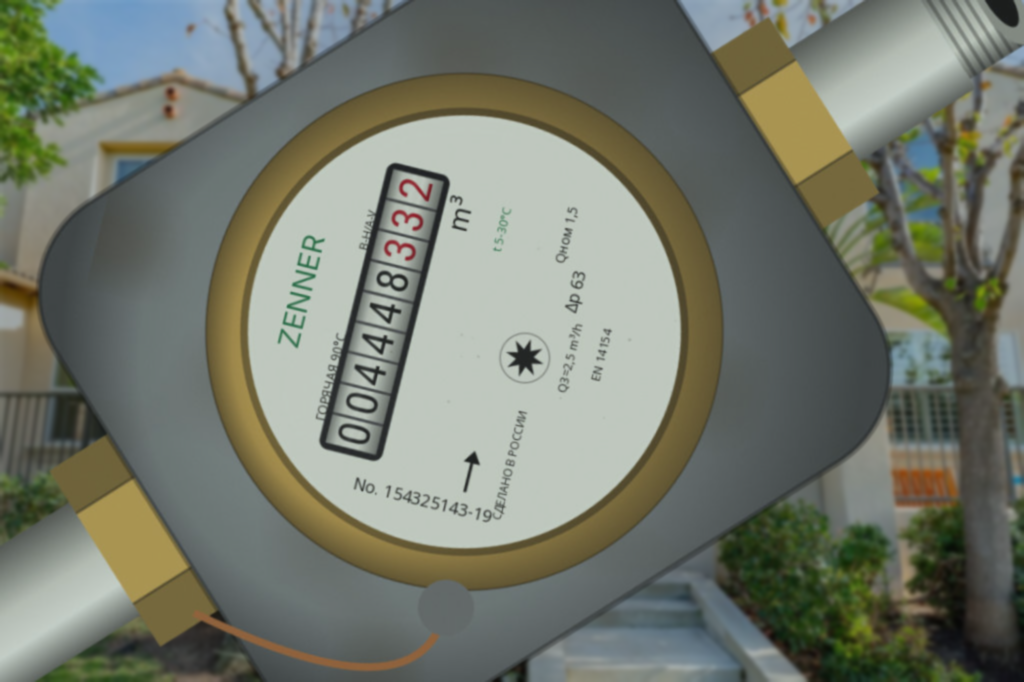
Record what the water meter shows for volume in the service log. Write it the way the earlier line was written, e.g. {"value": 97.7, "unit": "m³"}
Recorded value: {"value": 4448.332, "unit": "m³"}
